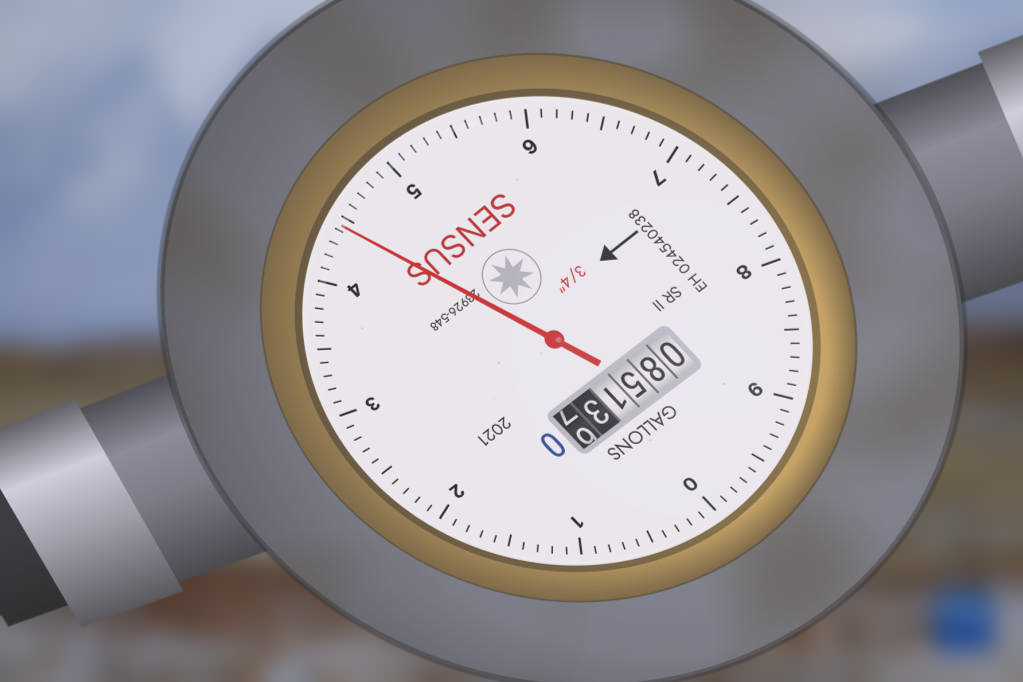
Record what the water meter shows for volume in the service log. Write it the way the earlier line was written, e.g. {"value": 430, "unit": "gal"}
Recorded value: {"value": 851364.4, "unit": "gal"}
